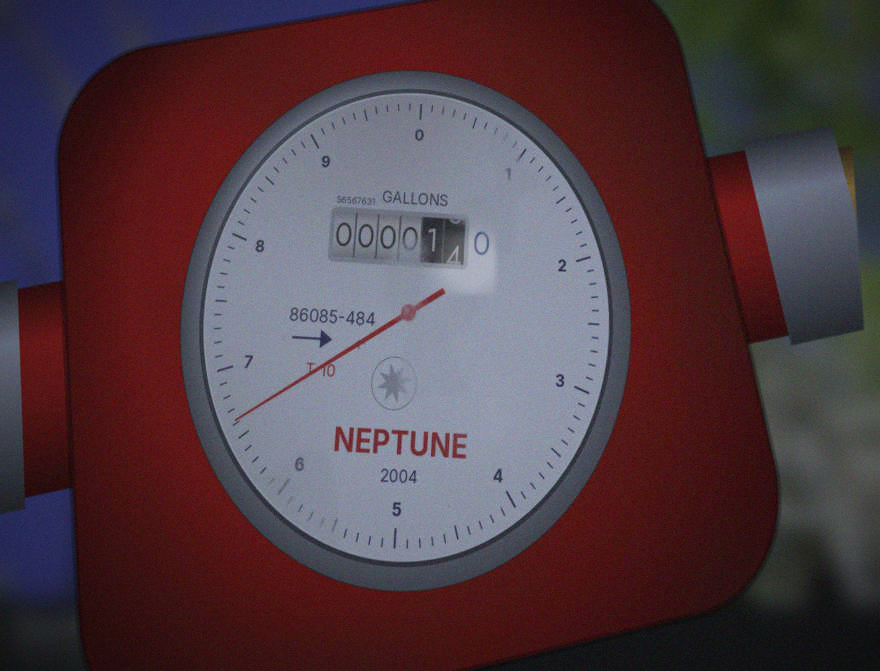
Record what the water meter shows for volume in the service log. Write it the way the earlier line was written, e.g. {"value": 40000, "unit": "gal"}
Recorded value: {"value": 136.6, "unit": "gal"}
